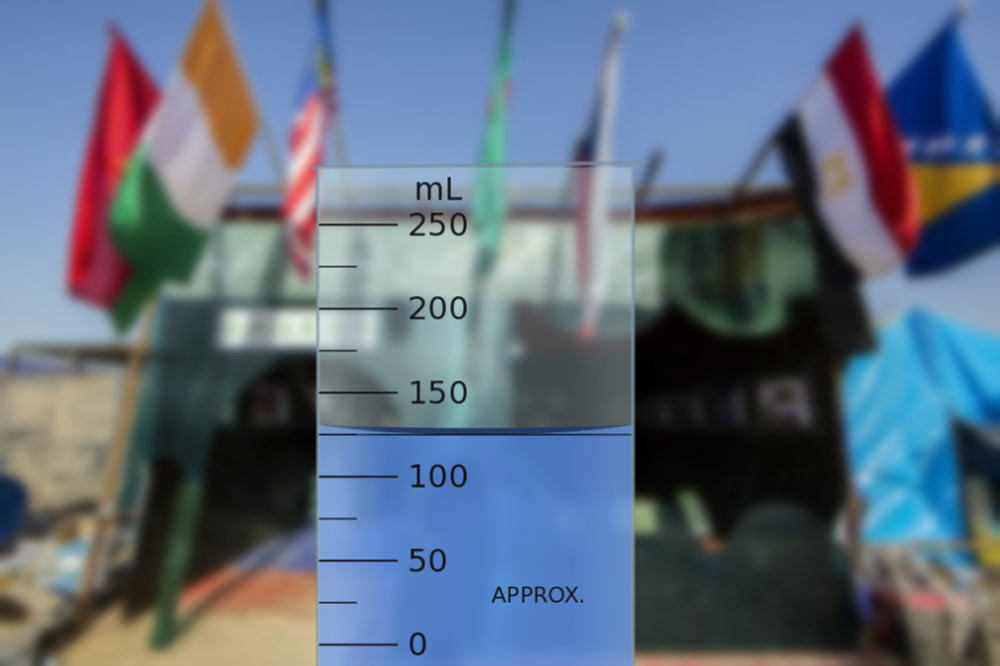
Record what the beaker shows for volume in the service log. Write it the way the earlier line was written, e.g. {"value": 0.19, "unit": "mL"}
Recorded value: {"value": 125, "unit": "mL"}
